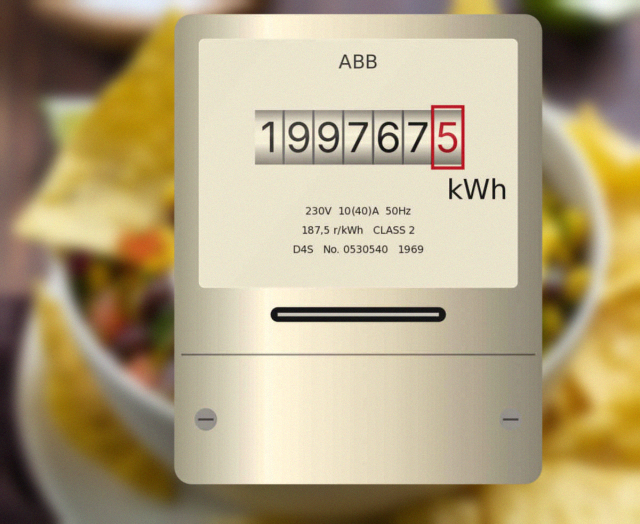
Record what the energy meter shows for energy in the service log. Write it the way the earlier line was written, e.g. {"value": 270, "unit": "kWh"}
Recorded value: {"value": 199767.5, "unit": "kWh"}
